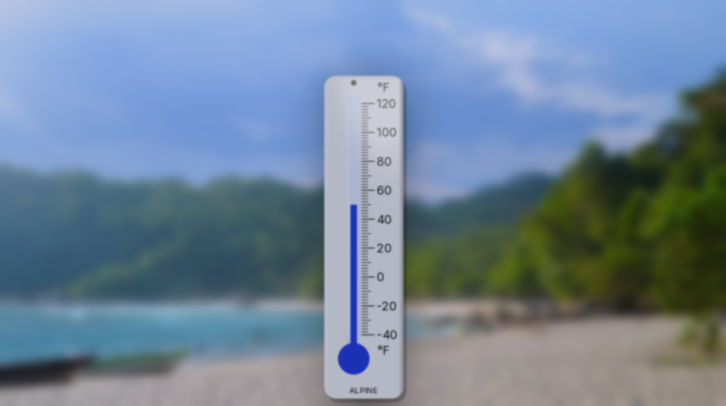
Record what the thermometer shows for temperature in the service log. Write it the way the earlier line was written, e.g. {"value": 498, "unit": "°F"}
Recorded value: {"value": 50, "unit": "°F"}
